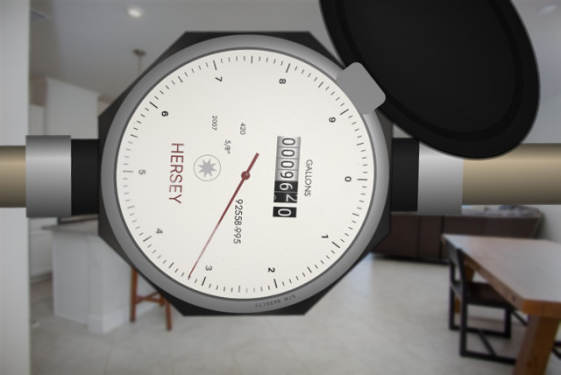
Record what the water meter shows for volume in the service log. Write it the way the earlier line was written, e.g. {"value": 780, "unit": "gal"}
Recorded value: {"value": 9623.2, "unit": "gal"}
